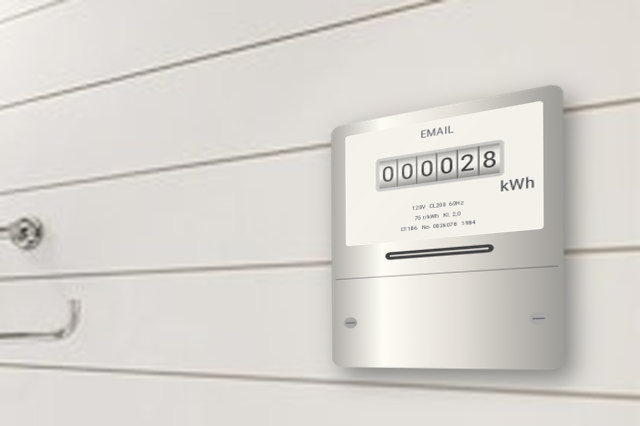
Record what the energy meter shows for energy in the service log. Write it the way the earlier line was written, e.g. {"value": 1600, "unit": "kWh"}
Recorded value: {"value": 28, "unit": "kWh"}
